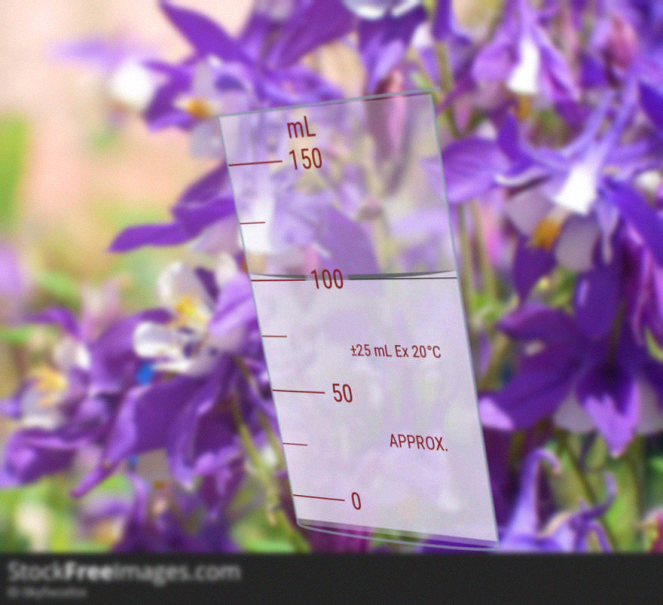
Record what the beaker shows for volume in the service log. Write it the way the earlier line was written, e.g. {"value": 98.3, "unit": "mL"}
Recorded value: {"value": 100, "unit": "mL"}
